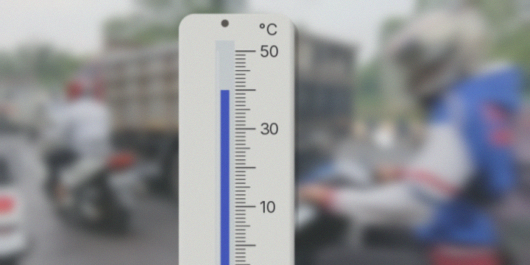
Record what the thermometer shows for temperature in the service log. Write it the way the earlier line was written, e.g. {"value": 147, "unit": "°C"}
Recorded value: {"value": 40, "unit": "°C"}
